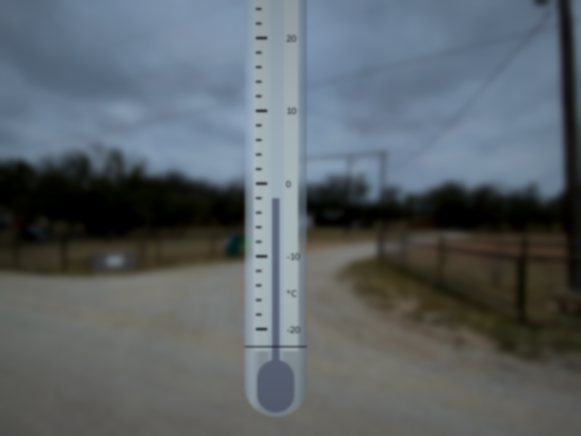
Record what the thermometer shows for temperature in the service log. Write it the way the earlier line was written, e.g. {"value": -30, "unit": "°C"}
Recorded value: {"value": -2, "unit": "°C"}
